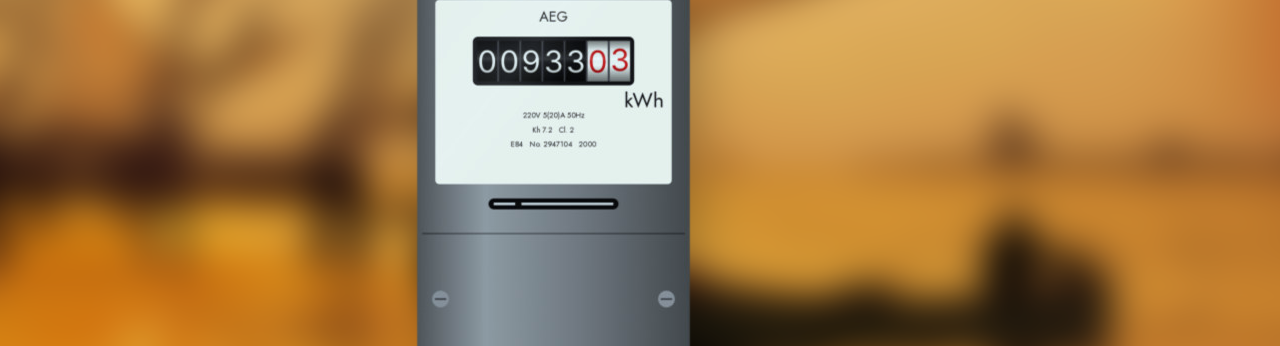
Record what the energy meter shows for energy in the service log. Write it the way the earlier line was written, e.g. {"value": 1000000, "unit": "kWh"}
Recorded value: {"value": 933.03, "unit": "kWh"}
